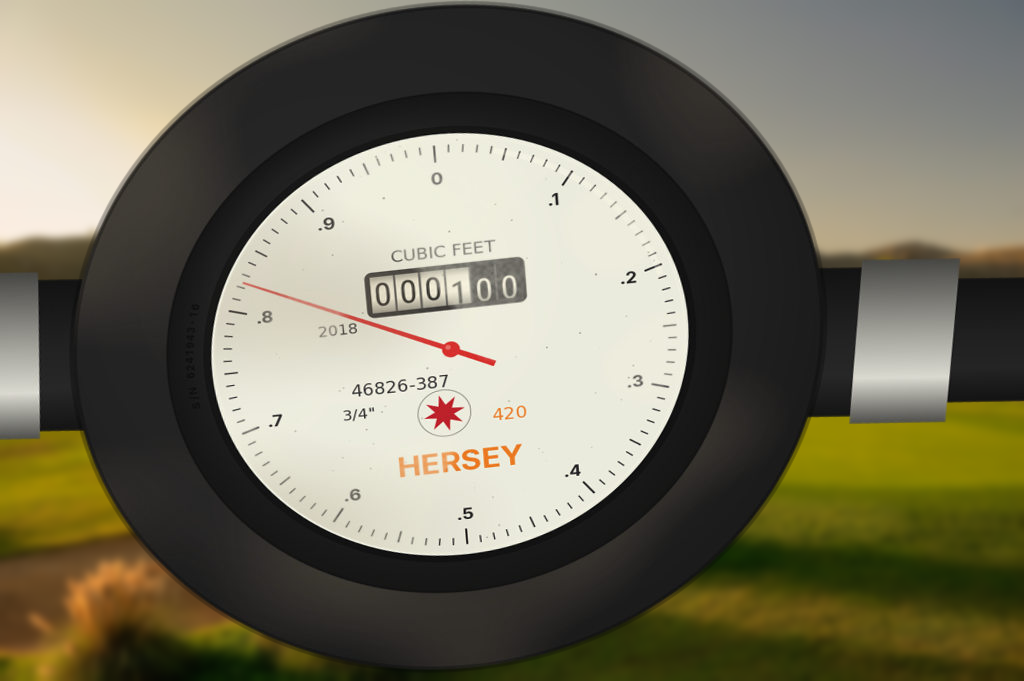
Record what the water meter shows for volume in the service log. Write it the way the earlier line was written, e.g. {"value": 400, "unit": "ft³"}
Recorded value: {"value": 99.82, "unit": "ft³"}
